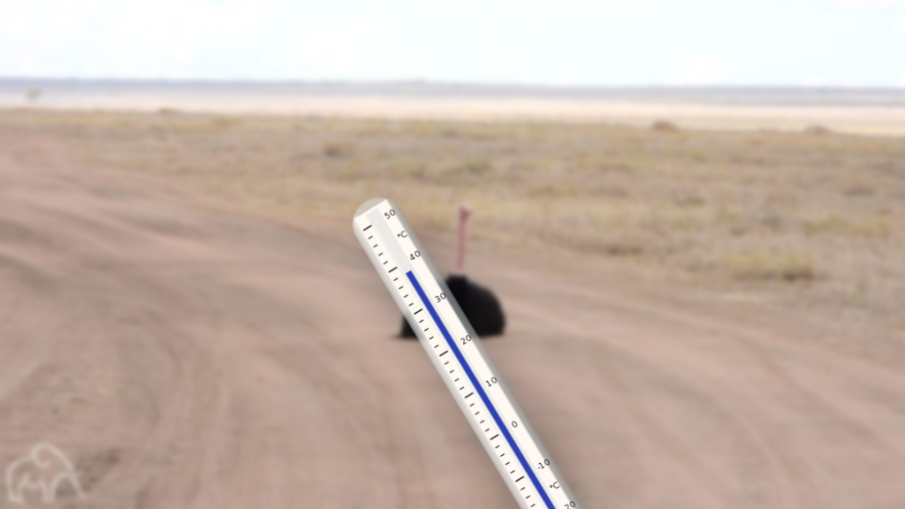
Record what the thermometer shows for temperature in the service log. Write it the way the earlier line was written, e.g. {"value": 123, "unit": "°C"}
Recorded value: {"value": 38, "unit": "°C"}
